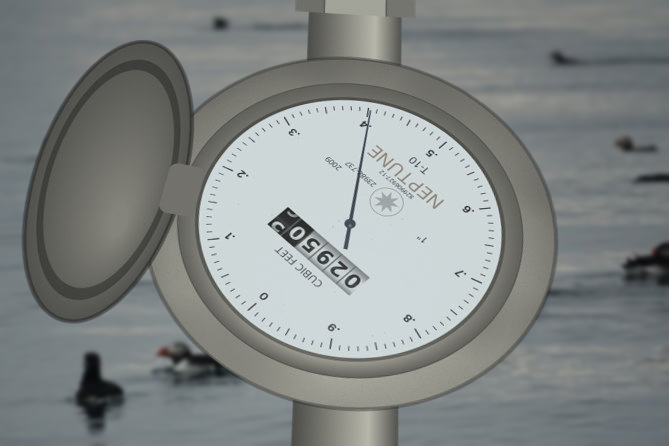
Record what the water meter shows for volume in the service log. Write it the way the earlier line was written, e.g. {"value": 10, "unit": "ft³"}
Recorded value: {"value": 29505.40, "unit": "ft³"}
